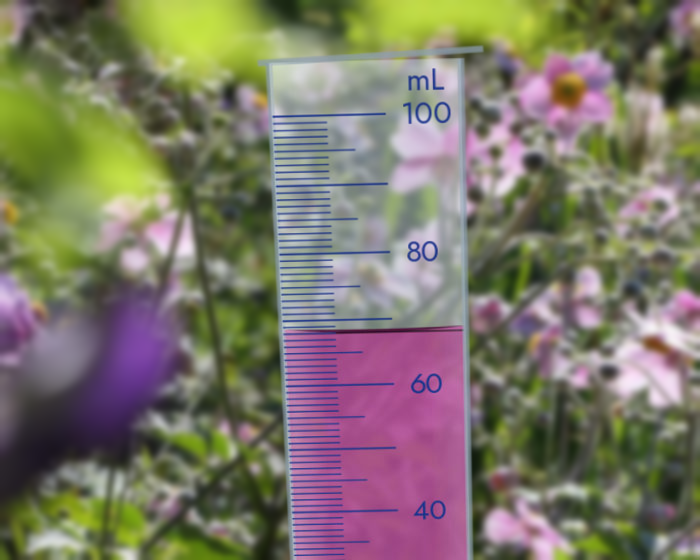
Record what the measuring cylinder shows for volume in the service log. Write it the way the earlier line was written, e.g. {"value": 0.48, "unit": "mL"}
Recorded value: {"value": 68, "unit": "mL"}
